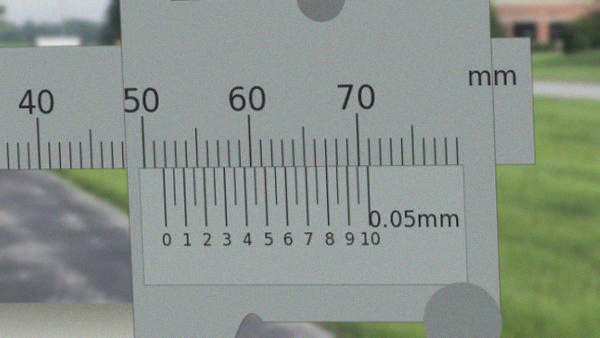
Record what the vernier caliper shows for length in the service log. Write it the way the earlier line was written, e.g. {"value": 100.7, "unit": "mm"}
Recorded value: {"value": 51.8, "unit": "mm"}
